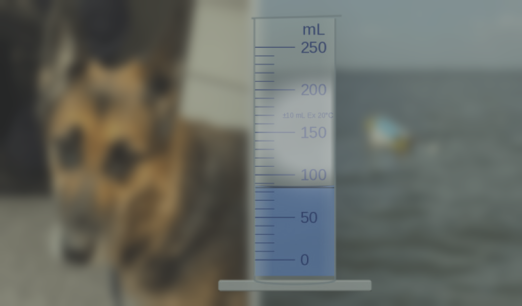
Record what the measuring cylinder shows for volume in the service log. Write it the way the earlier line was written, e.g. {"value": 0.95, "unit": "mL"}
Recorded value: {"value": 85, "unit": "mL"}
